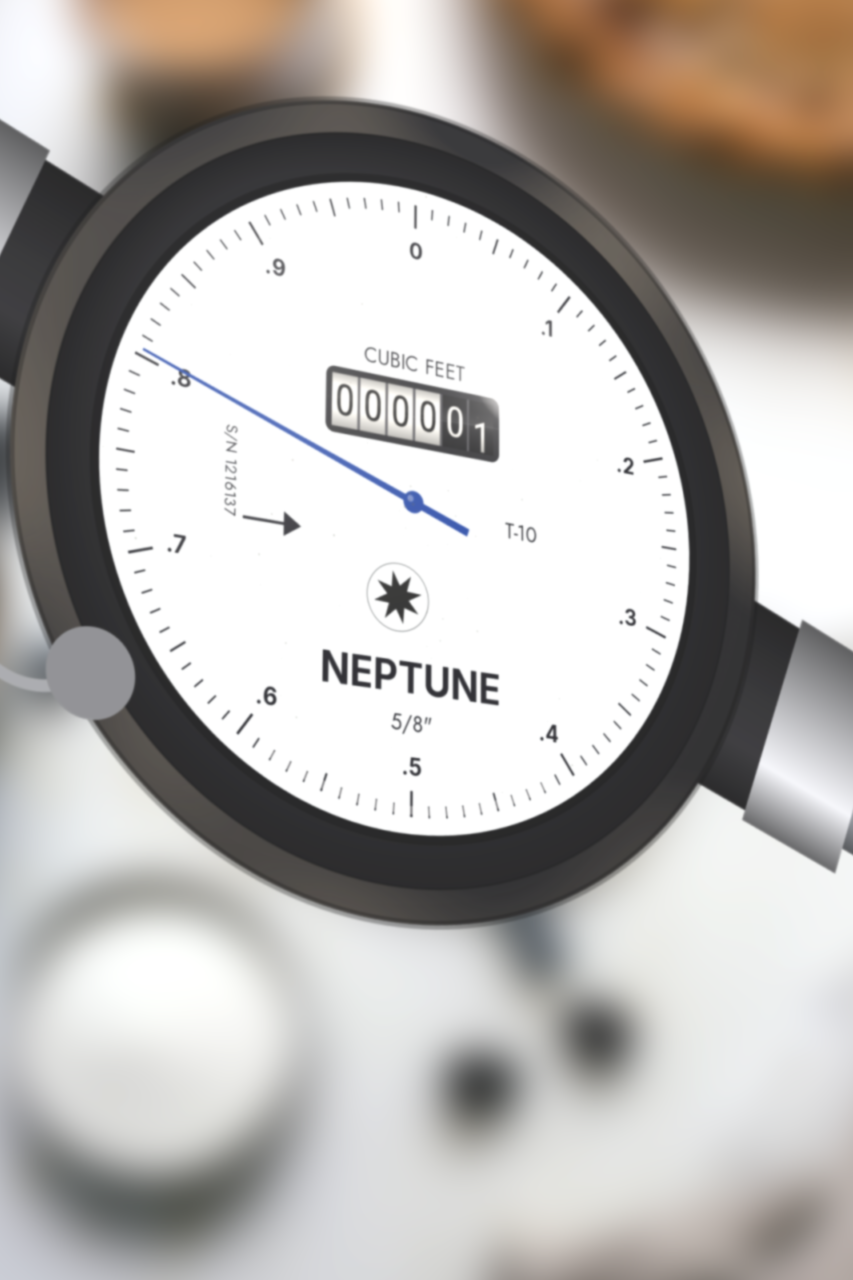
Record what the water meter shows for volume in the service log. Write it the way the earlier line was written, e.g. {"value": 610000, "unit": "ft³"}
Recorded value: {"value": 0.80, "unit": "ft³"}
